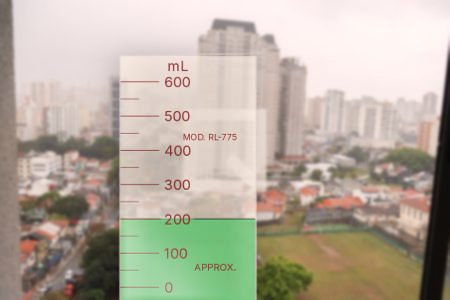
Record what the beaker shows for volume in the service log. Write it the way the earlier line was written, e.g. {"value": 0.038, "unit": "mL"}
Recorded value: {"value": 200, "unit": "mL"}
